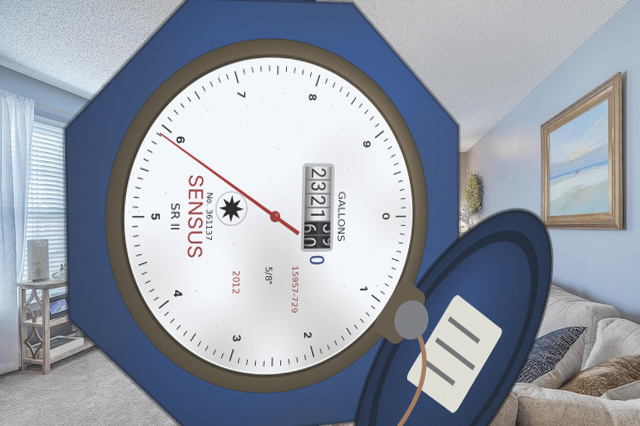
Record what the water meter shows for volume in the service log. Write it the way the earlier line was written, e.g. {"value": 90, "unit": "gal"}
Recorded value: {"value": 2321595.9, "unit": "gal"}
